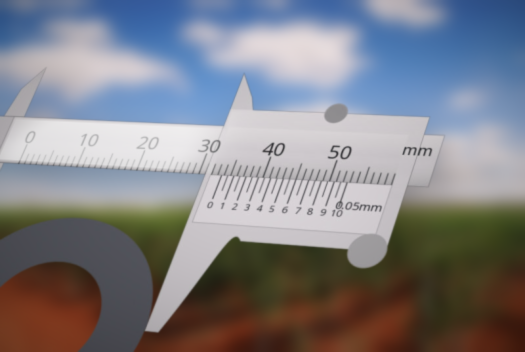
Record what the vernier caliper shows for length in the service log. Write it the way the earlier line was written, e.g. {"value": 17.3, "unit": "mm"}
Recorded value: {"value": 33.6, "unit": "mm"}
